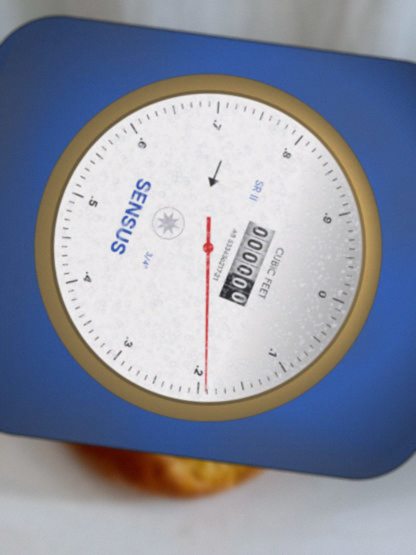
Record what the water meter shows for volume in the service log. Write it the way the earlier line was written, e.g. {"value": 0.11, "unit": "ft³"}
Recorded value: {"value": 0.19, "unit": "ft³"}
